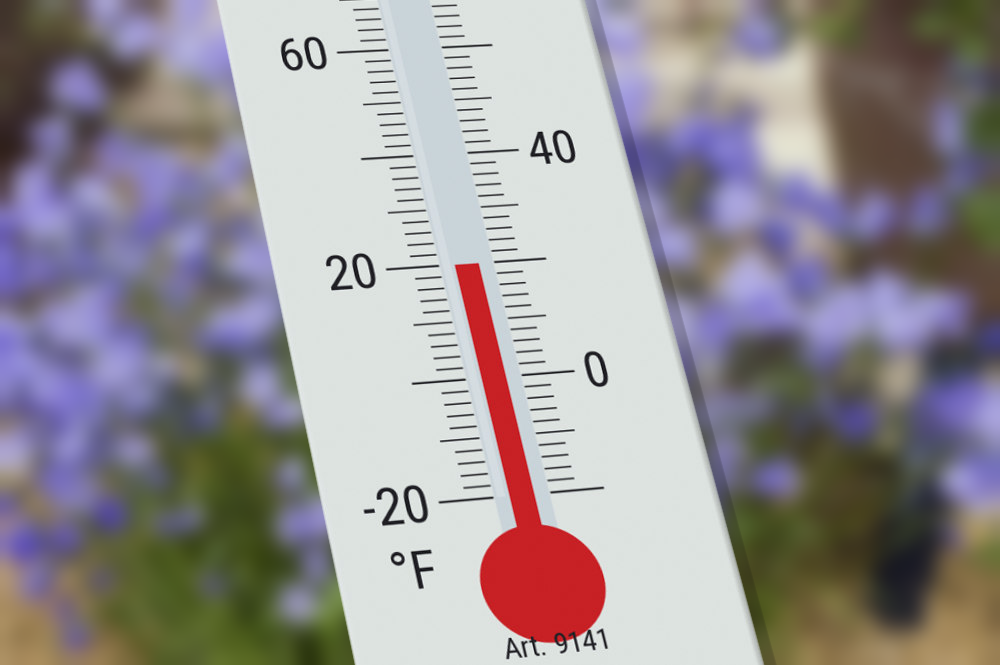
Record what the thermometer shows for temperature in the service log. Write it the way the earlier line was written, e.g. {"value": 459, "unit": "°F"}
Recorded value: {"value": 20, "unit": "°F"}
